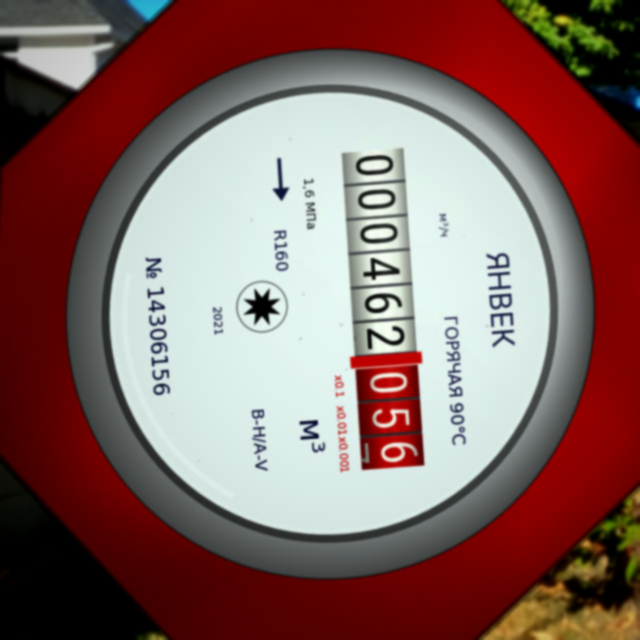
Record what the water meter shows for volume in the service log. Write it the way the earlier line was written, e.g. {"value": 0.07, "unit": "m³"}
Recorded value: {"value": 462.056, "unit": "m³"}
